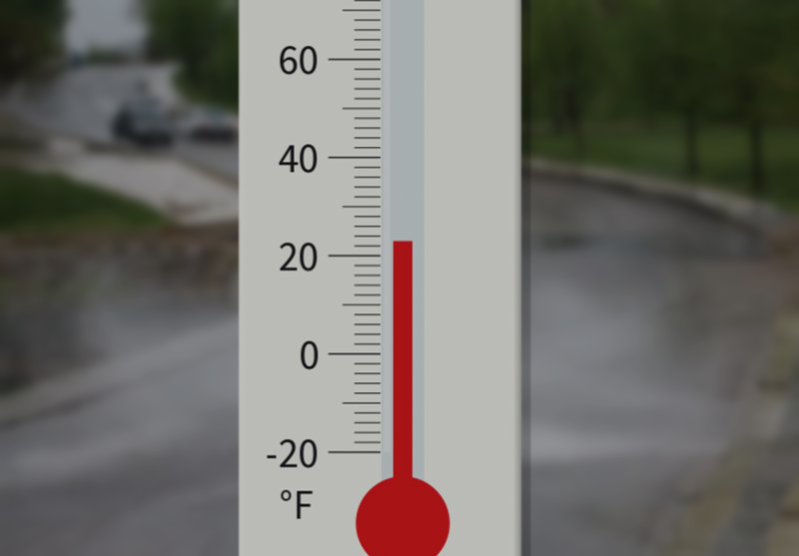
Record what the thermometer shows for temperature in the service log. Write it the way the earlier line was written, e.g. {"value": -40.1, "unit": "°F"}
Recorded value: {"value": 23, "unit": "°F"}
